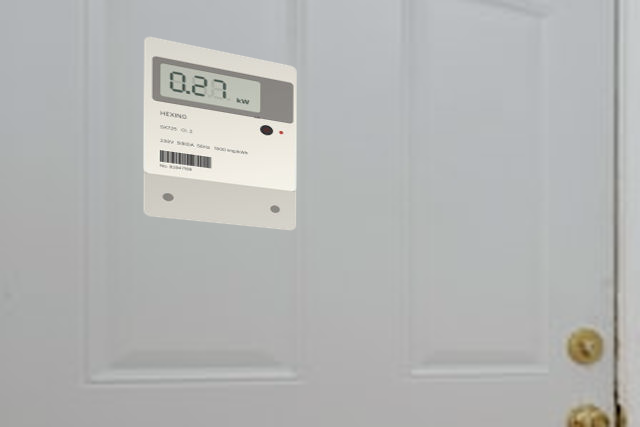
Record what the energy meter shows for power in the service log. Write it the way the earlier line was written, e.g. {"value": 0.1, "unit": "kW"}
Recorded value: {"value": 0.27, "unit": "kW"}
